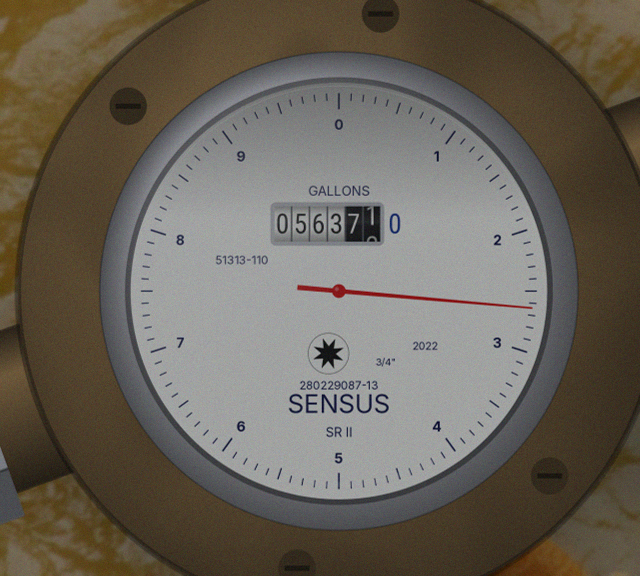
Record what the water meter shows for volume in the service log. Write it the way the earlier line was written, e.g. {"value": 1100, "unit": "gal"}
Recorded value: {"value": 563712.6, "unit": "gal"}
